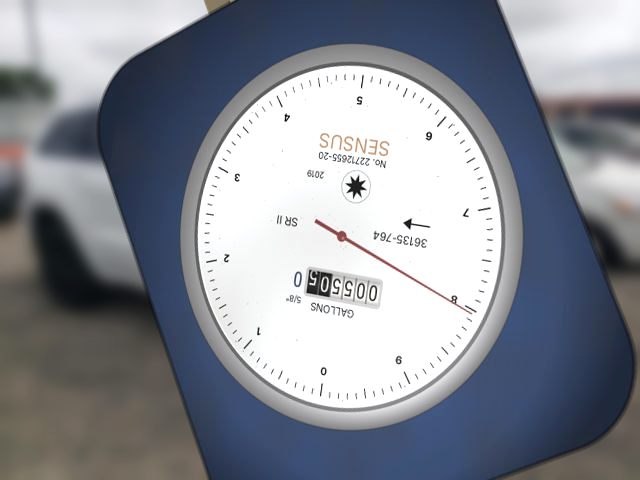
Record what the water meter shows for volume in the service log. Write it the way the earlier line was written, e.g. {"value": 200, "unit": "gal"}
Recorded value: {"value": 55048.0, "unit": "gal"}
